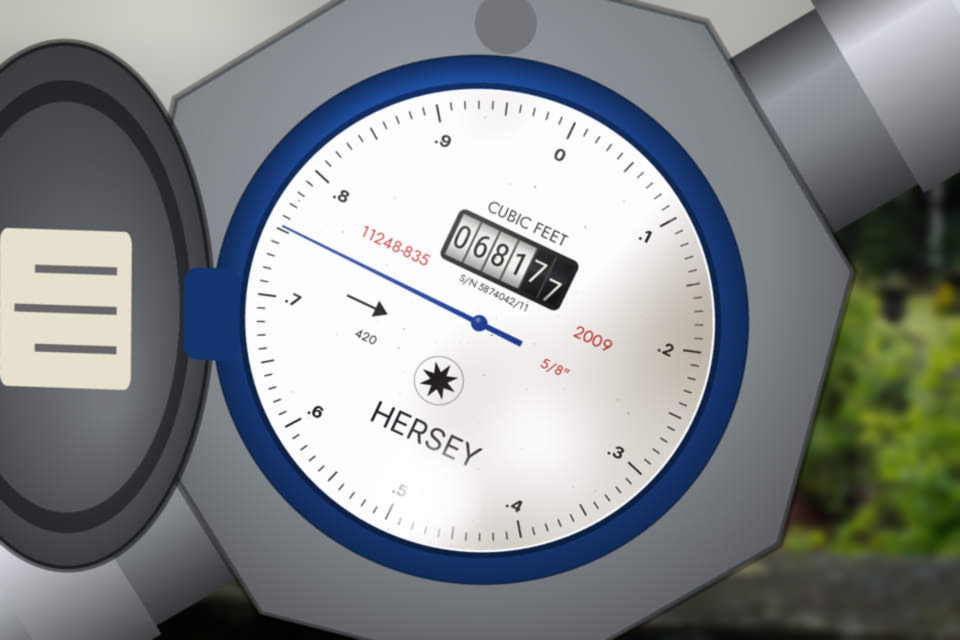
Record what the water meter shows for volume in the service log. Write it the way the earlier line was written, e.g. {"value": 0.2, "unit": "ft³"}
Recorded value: {"value": 68176.75, "unit": "ft³"}
